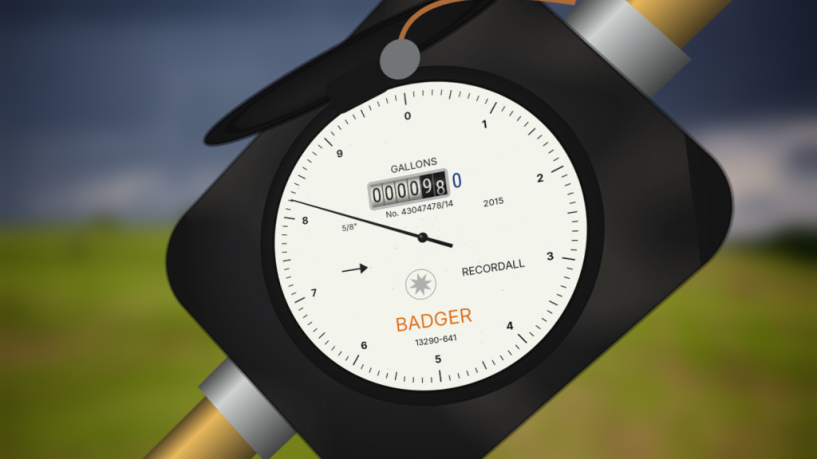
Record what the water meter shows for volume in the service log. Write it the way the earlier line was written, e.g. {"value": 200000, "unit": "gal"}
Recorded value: {"value": 978.2, "unit": "gal"}
